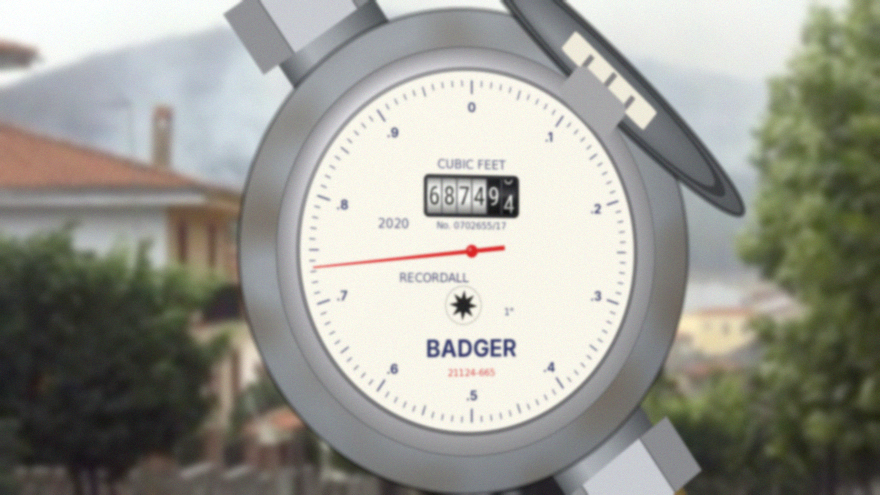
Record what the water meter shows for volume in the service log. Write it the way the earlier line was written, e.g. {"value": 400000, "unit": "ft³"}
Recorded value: {"value": 687493.73, "unit": "ft³"}
